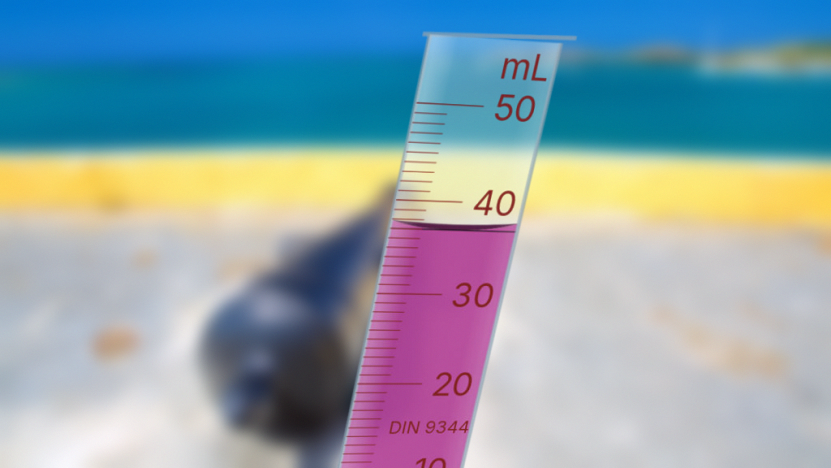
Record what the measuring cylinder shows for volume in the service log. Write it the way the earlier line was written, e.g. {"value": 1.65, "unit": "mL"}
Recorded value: {"value": 37, "unit": "mL"}
